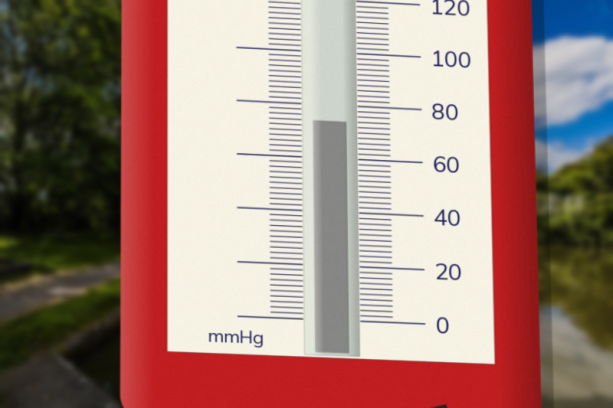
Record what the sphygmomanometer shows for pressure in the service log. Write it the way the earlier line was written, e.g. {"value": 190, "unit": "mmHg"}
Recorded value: {"value": 74, "unit": "mmHg"}
